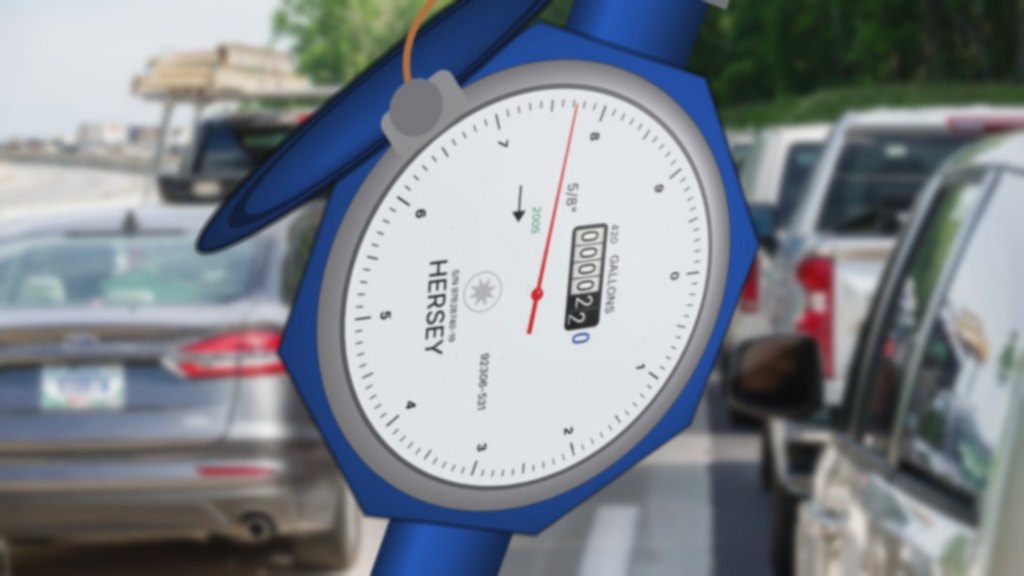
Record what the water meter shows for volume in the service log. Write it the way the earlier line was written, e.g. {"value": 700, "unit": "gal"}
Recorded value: {"value": 217.7, "unit": "gal"}
